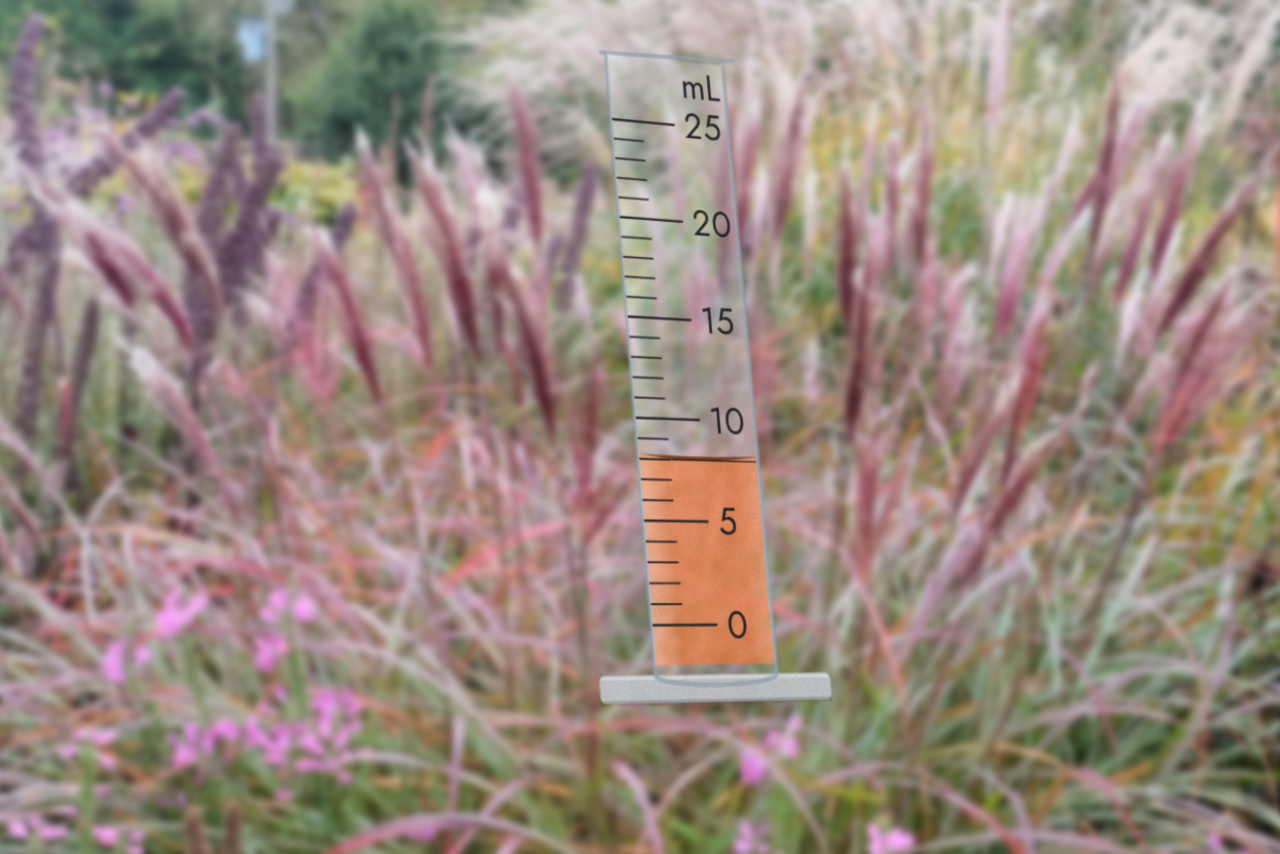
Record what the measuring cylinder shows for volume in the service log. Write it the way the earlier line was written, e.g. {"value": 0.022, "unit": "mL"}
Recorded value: {"value": 8, "unit": "mL"}
